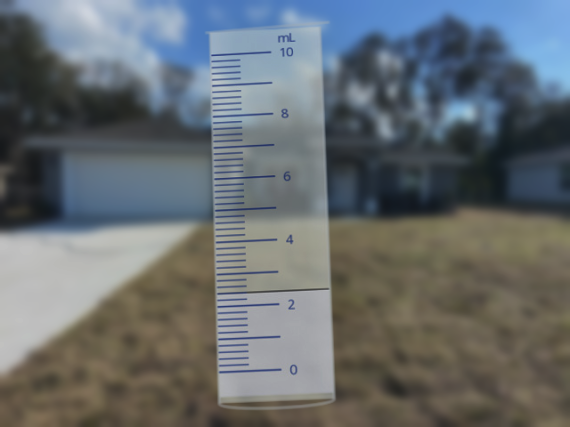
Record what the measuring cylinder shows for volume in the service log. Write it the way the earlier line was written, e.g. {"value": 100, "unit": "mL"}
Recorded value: {"value": 2.4, "unit": "mL"}
